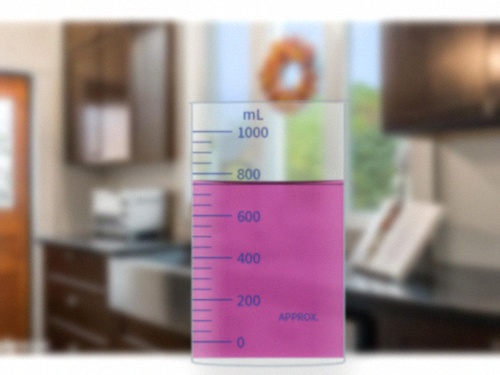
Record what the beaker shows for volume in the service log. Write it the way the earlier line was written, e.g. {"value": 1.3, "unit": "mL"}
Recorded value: {"value": 750, "unit": "mL"}
